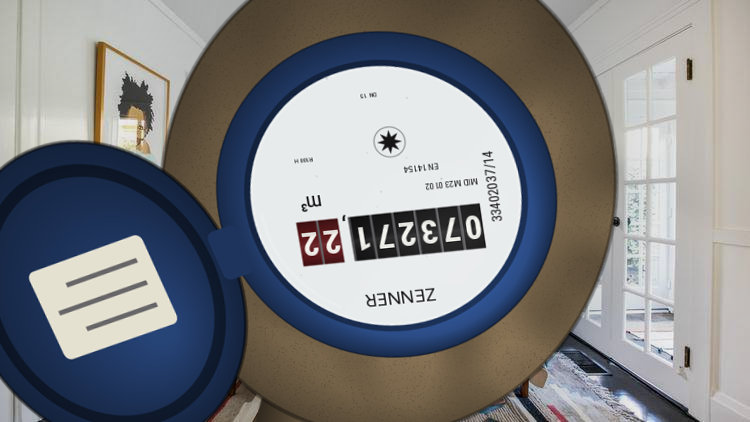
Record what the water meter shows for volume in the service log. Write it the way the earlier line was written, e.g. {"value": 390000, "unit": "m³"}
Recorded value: {"value": 73271.22, "unit": "m³"}
